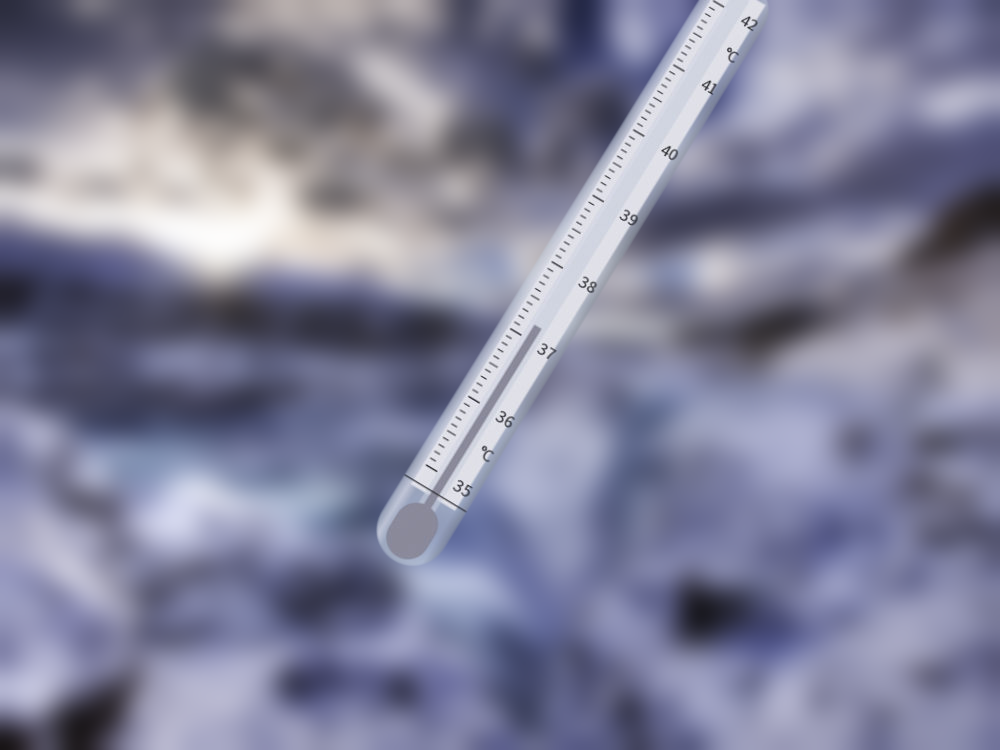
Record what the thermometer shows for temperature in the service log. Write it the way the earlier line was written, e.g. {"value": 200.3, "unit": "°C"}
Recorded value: {"value": 37.2, "unit": "°C"}
